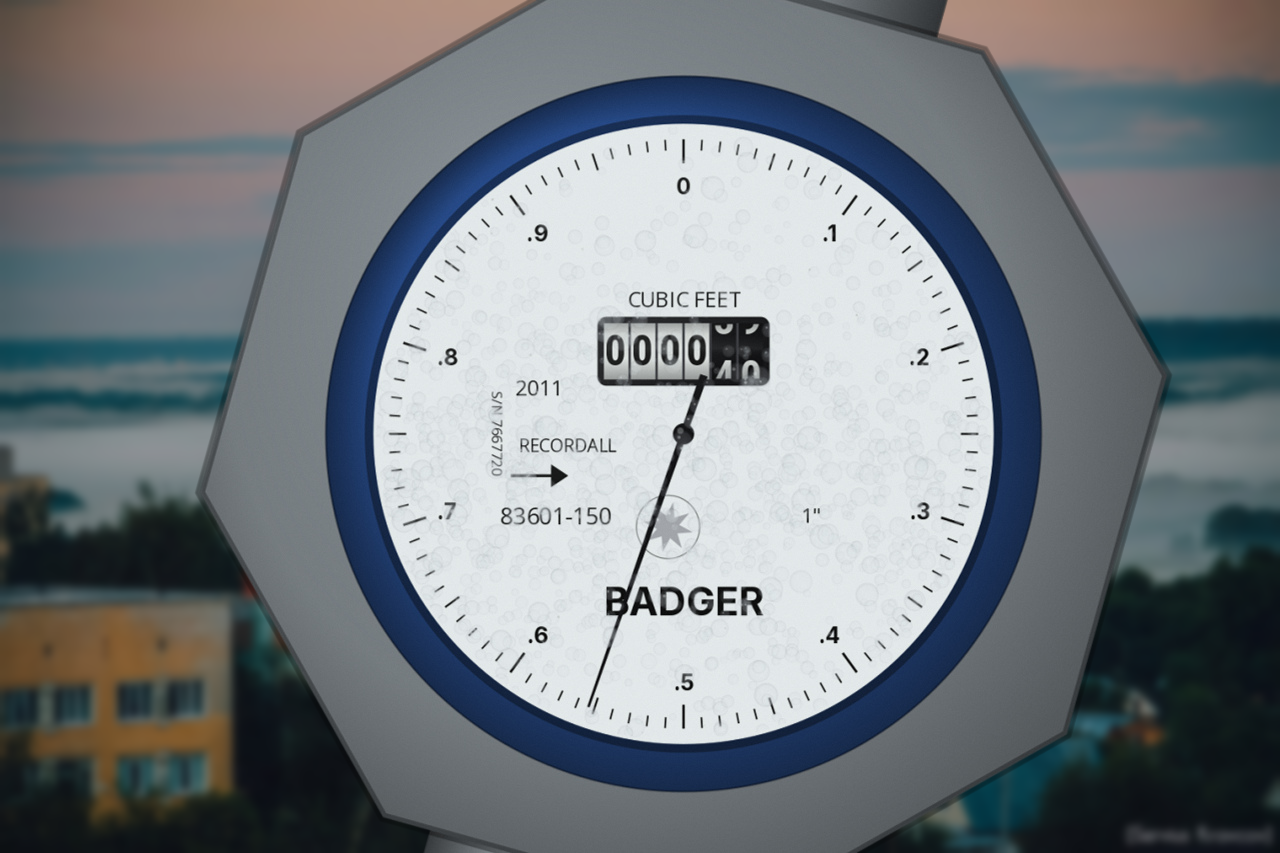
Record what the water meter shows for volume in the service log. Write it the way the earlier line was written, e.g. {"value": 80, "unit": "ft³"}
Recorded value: {"value": 39.55, "unit": "ft³"}
